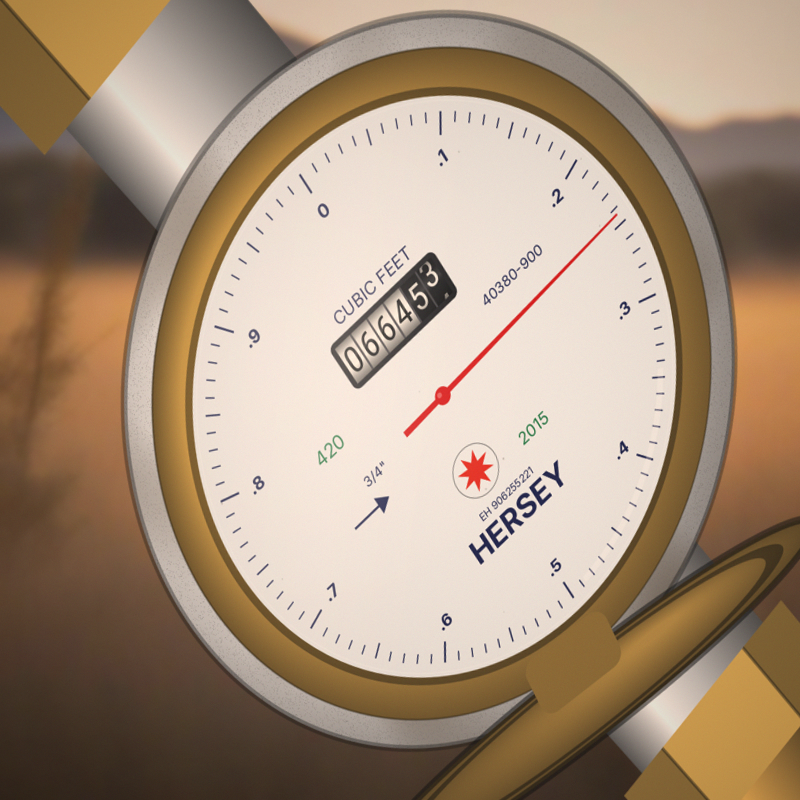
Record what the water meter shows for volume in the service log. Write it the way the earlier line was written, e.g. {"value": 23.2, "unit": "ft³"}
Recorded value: {"value": 66453.24, "unit": "ft³"}
